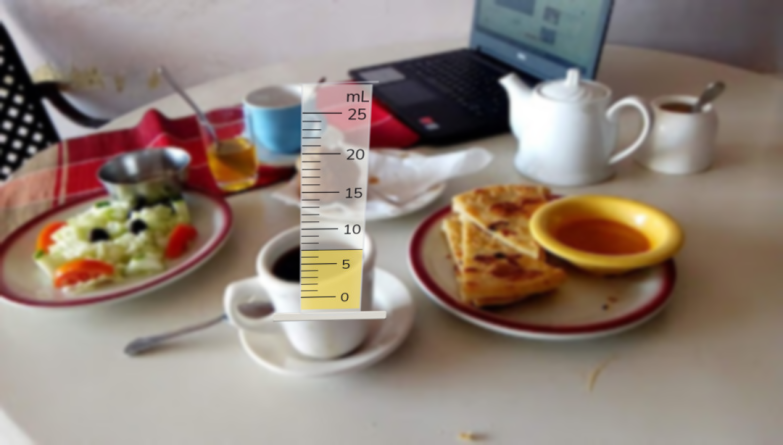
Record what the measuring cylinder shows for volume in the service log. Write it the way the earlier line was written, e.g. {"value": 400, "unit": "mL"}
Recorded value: {"value": 7, "unit": "mL"}
